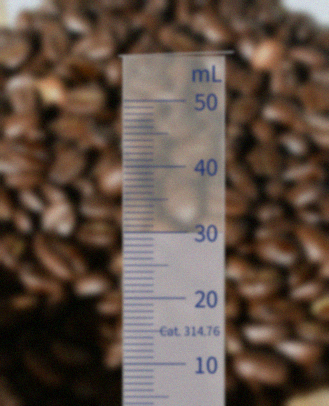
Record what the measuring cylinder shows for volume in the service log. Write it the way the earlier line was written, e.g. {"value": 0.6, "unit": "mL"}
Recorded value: {"value": 30, "unit": "mL"}
